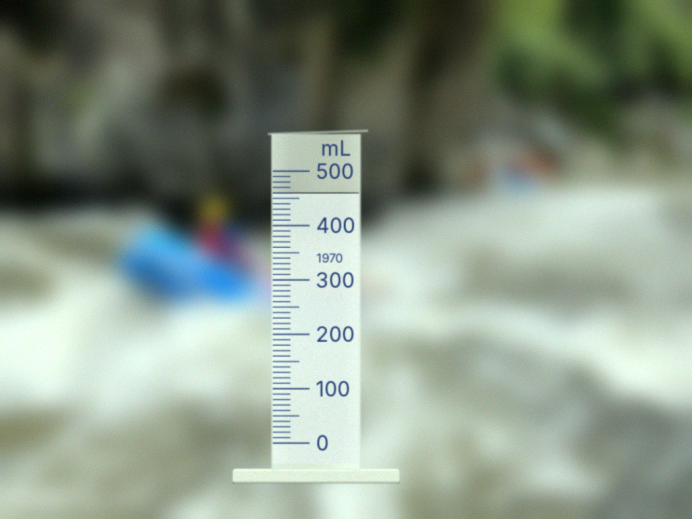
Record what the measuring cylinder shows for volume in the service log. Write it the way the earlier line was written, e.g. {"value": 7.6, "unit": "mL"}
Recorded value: {"value": 460, "unit": "mL"}
